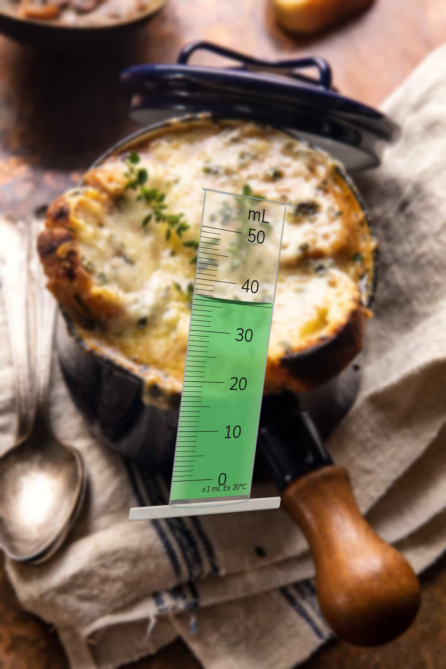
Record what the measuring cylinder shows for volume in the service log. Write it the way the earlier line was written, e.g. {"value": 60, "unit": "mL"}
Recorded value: {"value": 36, "unit": "mL"}
